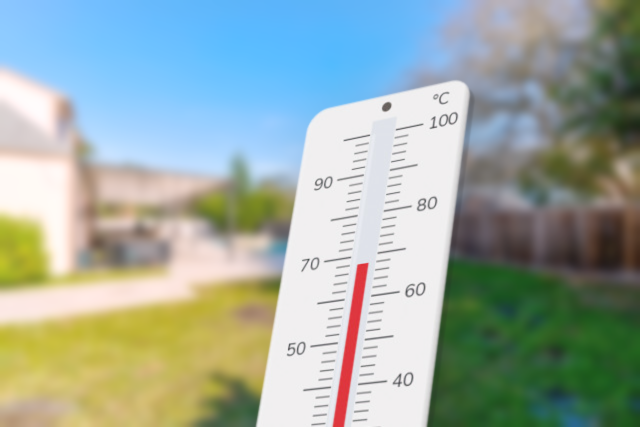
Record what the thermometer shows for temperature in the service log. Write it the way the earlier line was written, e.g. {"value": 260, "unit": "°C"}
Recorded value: {"value": 68, "unit": "°C"}
